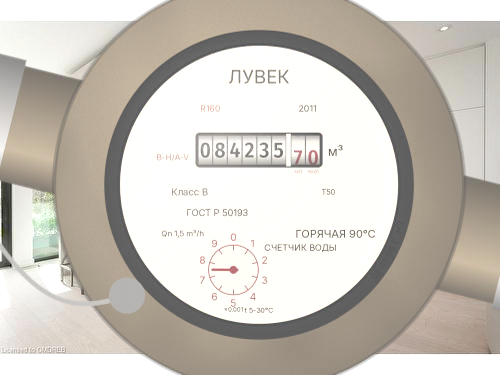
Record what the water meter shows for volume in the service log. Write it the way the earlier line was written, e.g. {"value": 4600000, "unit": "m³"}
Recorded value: {"value": 84235.697, "unit": "m³"}
